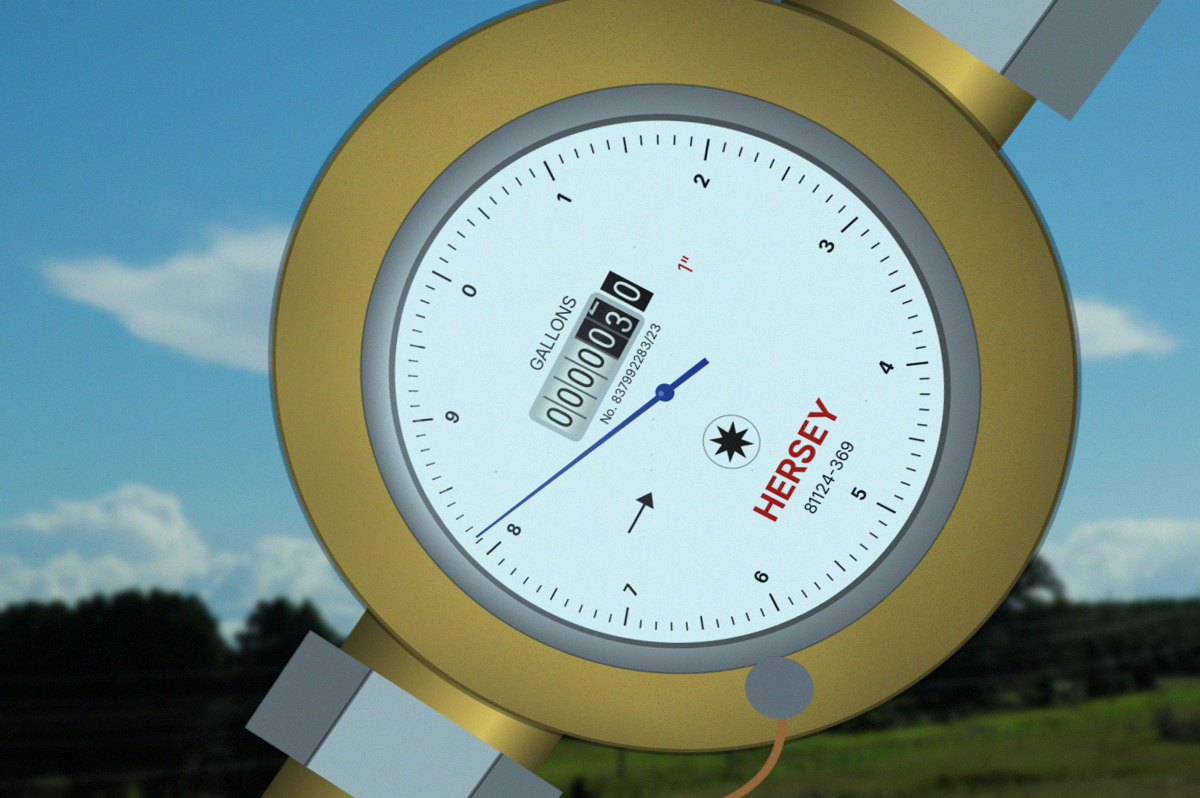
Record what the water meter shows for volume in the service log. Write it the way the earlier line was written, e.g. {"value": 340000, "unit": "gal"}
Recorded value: {"value": 28.1, "unit": "gal"}
